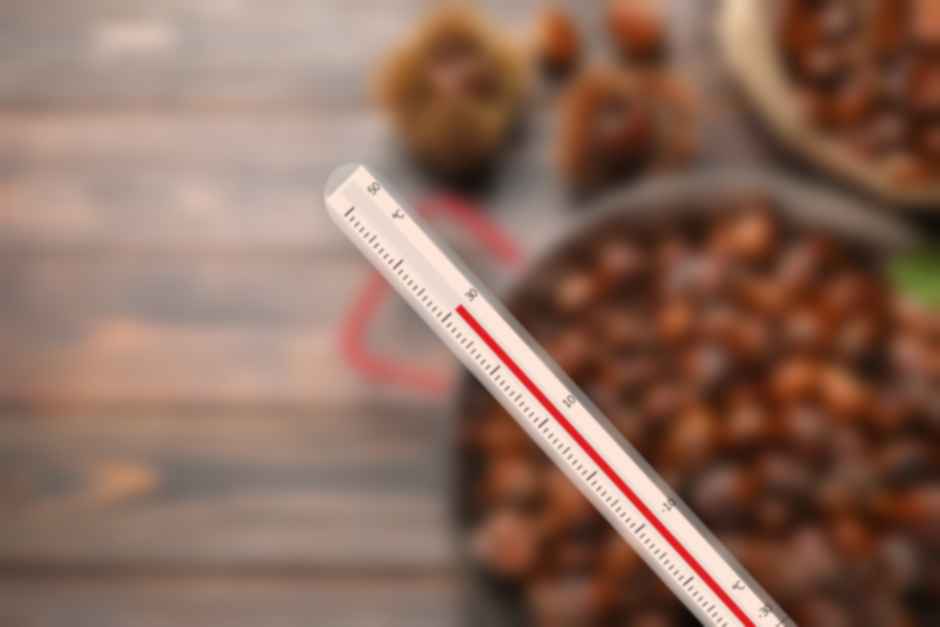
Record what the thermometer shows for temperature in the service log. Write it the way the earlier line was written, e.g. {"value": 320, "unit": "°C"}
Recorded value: {"value": 30, "unit": "°C"}
